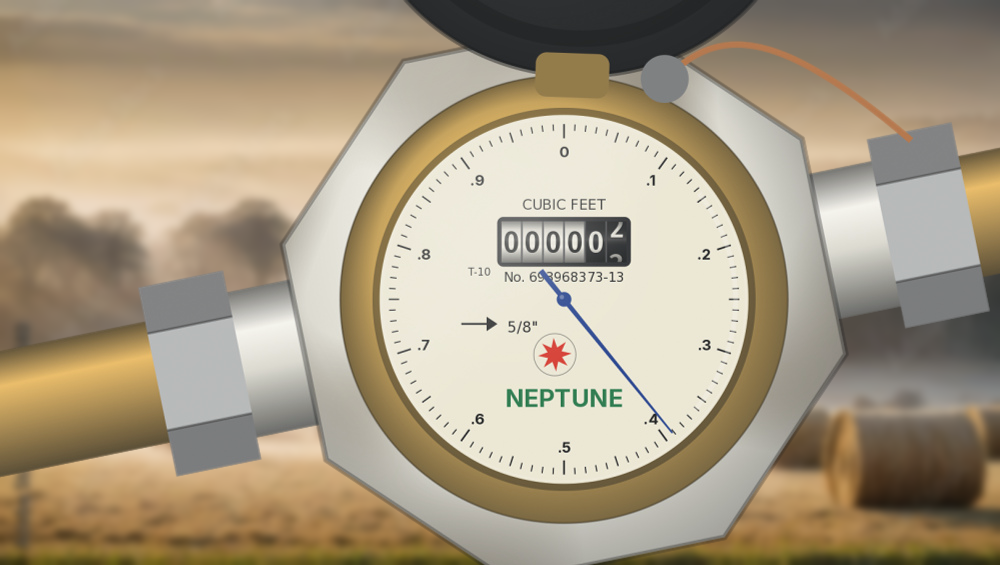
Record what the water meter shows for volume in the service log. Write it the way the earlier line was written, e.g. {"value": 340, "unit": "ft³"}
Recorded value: {"value": 2.39, "unit": "ft³"}
